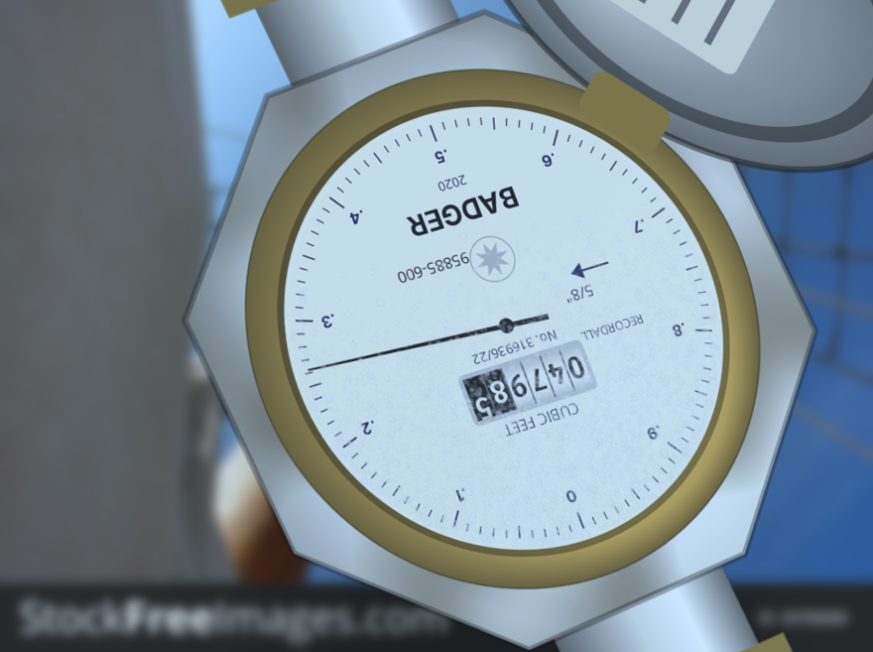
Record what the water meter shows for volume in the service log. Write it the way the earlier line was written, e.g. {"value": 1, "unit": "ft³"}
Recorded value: {"value": 47985.26, "unit": "ft³"}
